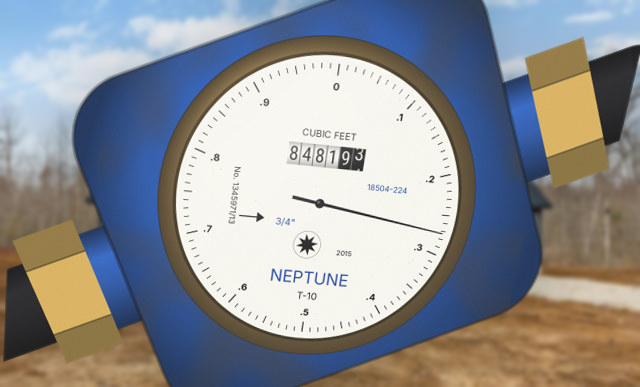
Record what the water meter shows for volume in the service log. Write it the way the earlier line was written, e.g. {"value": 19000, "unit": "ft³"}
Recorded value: {"value": 848193.27, "unit": "ft³"}
